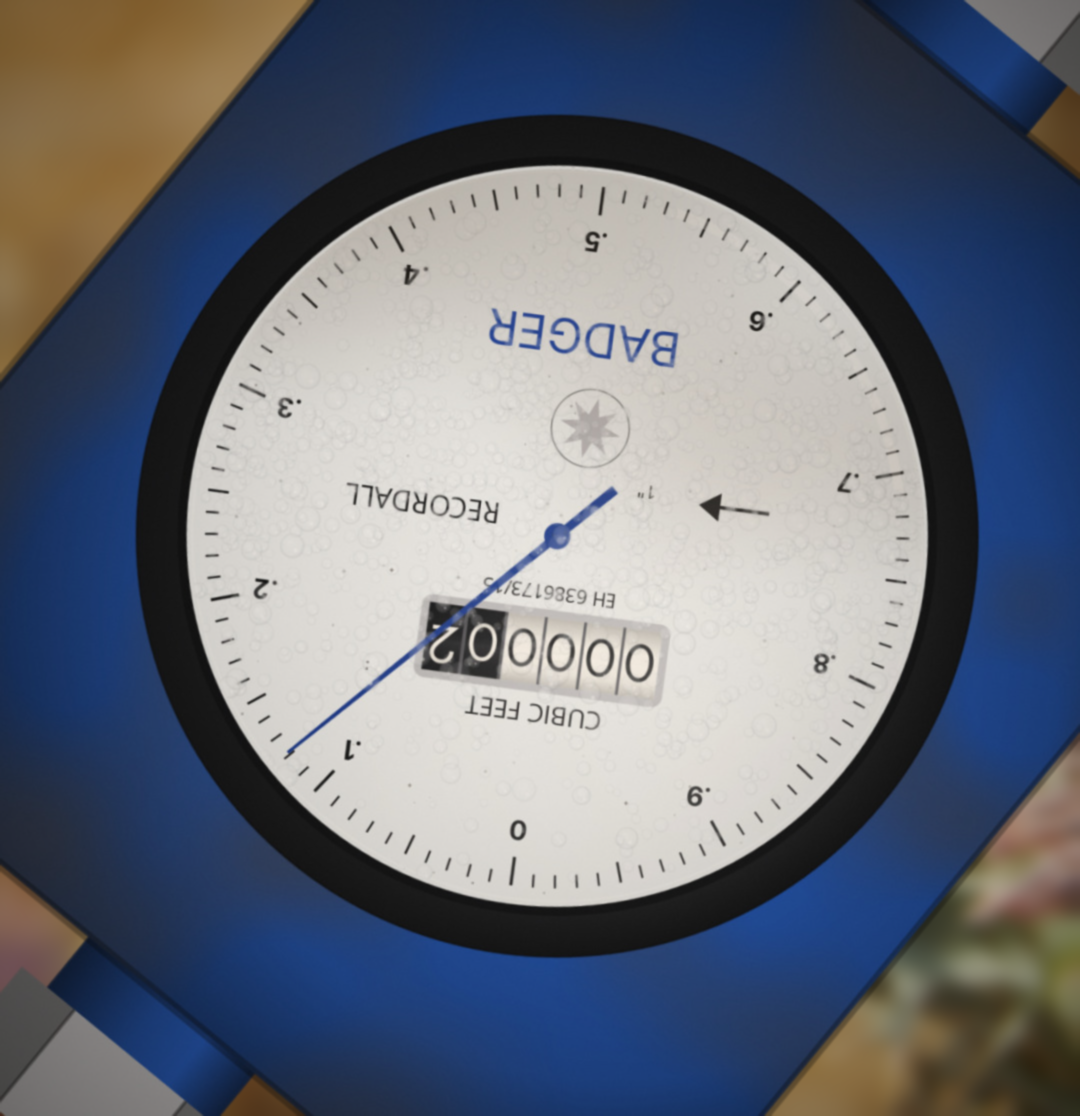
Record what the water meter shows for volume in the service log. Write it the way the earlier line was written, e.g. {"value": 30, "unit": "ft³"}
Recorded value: {"value": 2.12, "unit": "ft³"}
